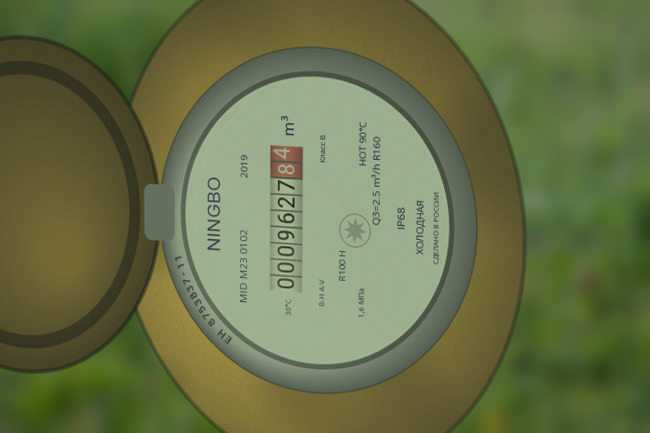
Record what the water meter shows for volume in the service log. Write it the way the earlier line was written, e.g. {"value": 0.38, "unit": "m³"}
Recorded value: {"value": 9627.84, "unit": "m³"}
